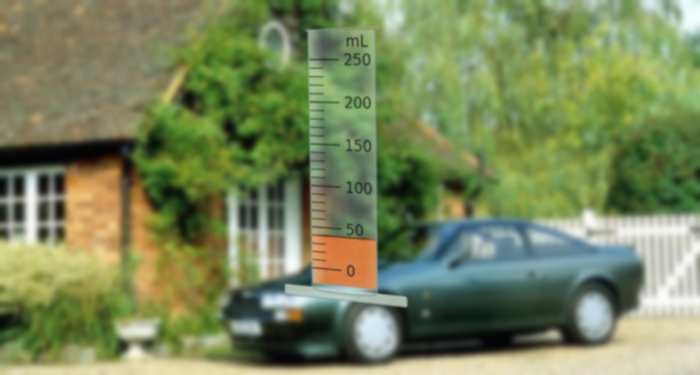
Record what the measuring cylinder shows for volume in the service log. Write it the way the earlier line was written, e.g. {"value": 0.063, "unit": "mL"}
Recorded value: {"value": 40, "unit": "mL"}
